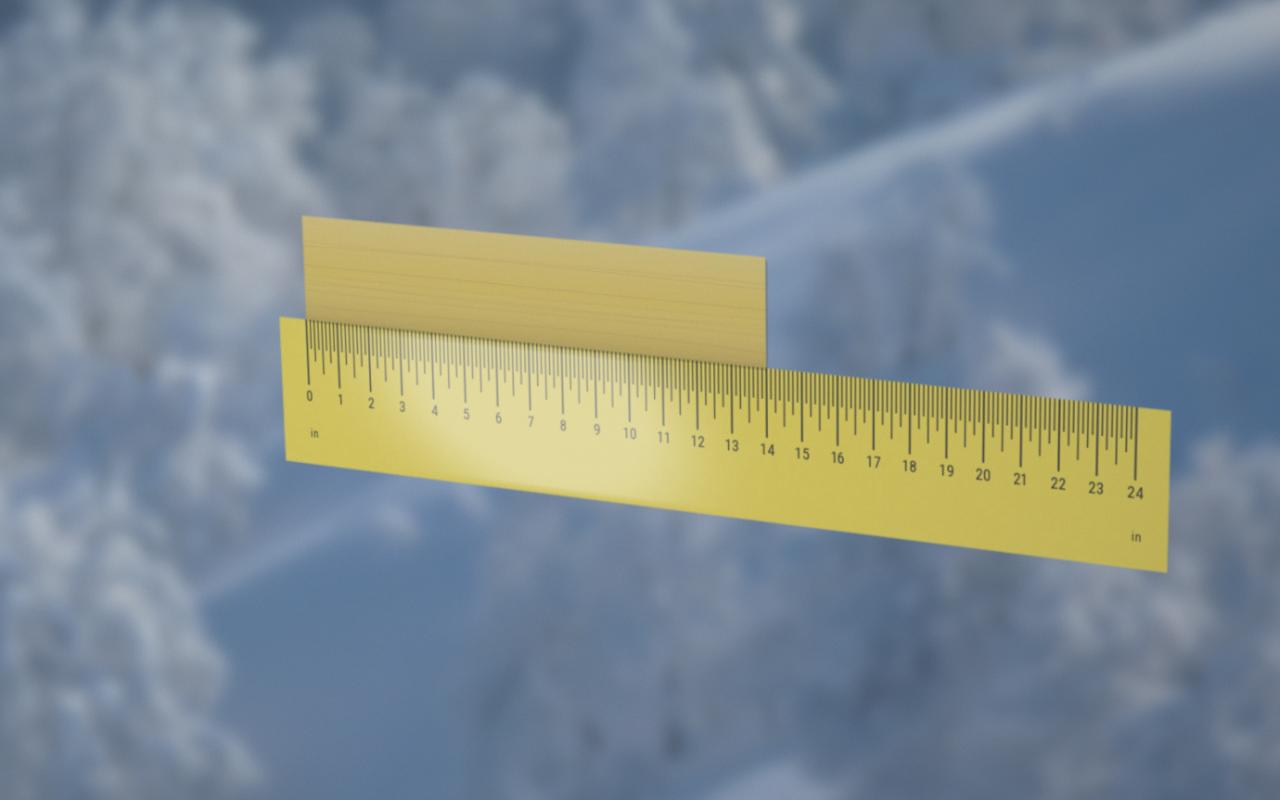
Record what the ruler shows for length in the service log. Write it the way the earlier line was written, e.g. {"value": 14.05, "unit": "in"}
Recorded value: {"value": 14, "unit": "in"}
